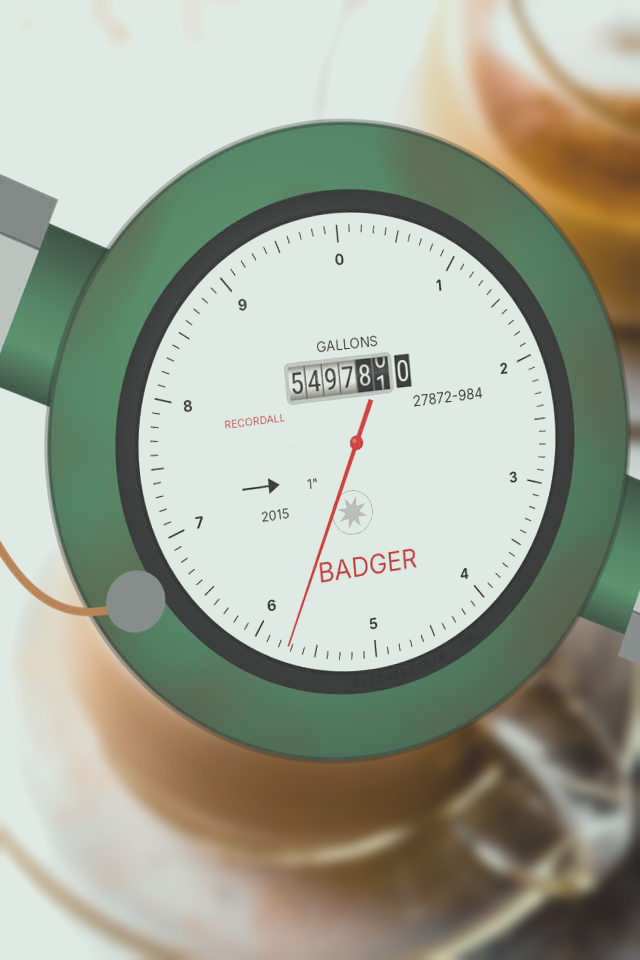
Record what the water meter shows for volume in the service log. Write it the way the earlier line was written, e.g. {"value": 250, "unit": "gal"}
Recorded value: {"value": 5497805.7, "unit": "gal"}
